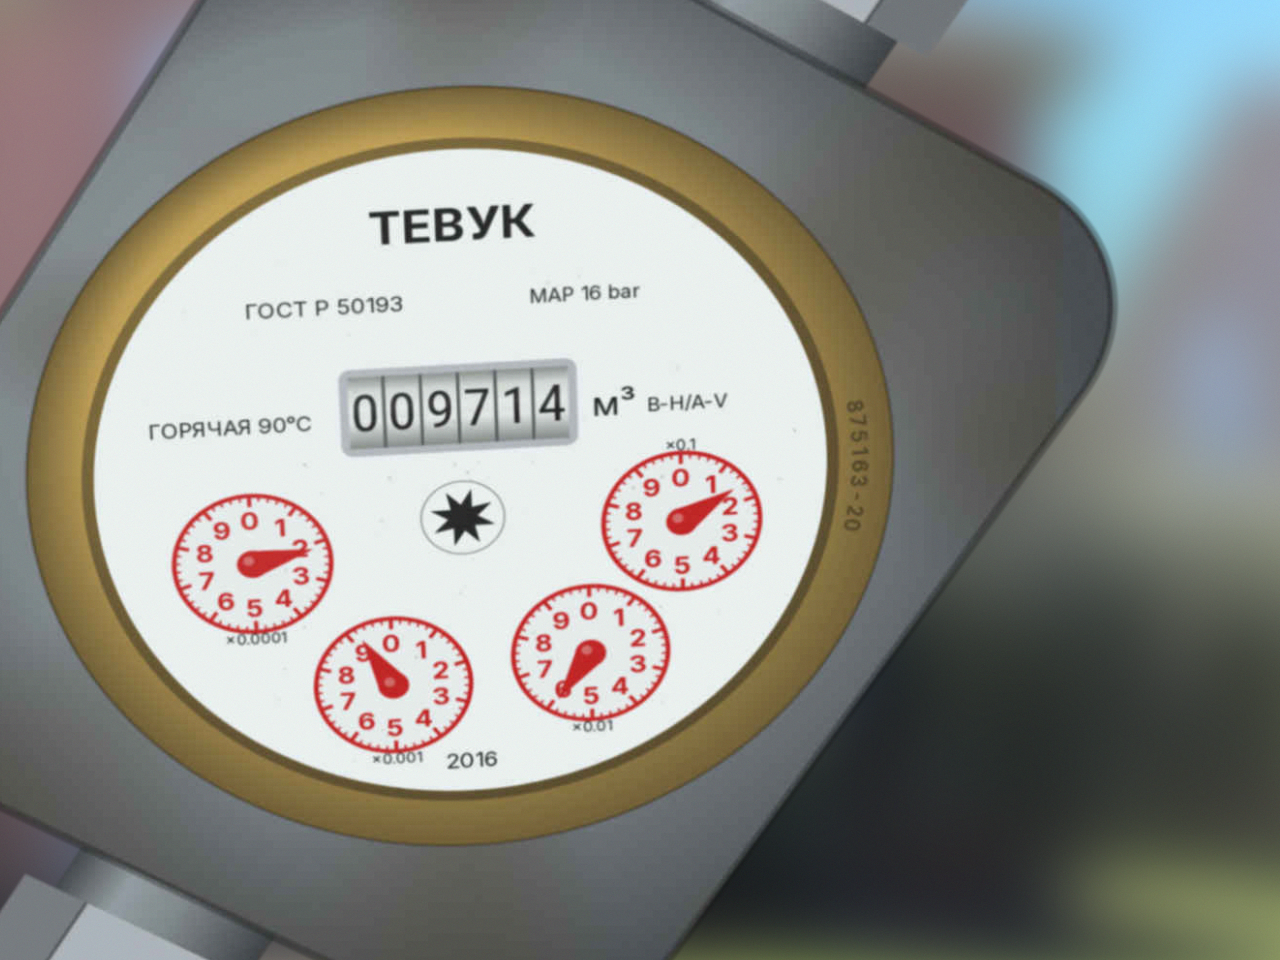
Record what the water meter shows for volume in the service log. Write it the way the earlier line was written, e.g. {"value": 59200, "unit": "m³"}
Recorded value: {"value": 9714.1592, "unit": "m³"}
